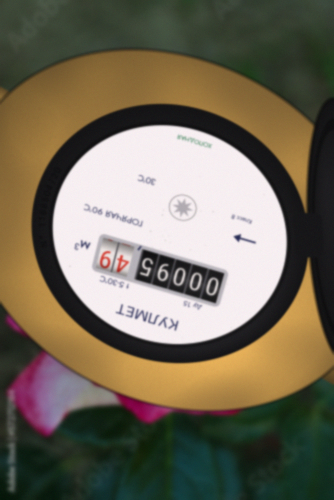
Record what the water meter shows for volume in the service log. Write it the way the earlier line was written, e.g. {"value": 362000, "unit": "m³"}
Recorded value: {"value": 95.49, "unit": "m³"}
